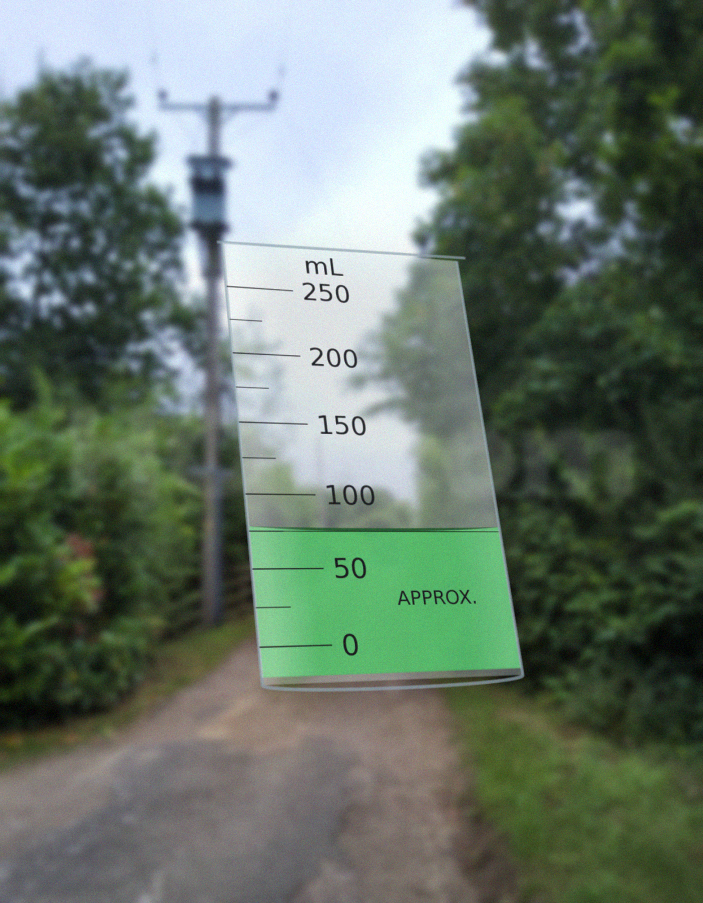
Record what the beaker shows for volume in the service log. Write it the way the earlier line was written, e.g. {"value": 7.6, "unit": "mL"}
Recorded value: {"value": 75, "unit": "mL"}
